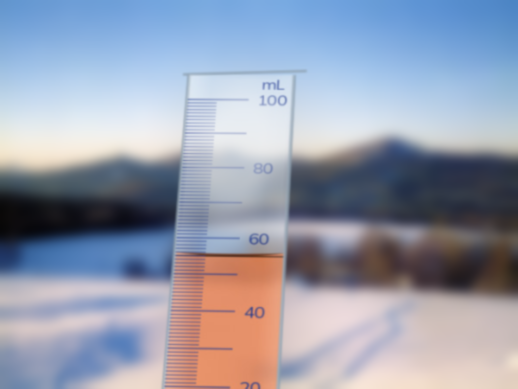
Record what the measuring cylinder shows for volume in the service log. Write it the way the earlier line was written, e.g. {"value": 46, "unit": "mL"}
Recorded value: {"value": 55, "unit": "mL"}
